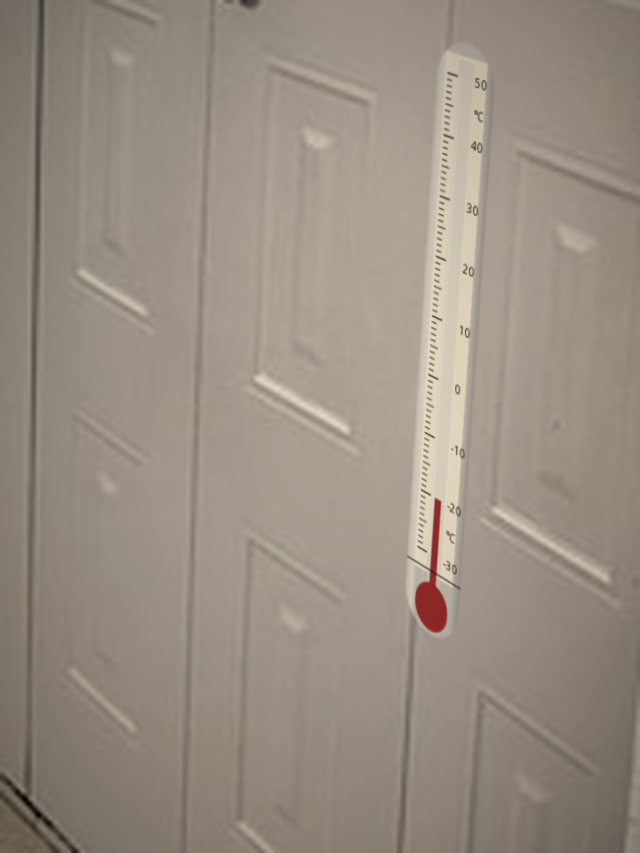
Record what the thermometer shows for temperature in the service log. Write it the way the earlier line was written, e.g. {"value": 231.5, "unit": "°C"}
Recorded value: {"value": -20, "unit": "°C"}
